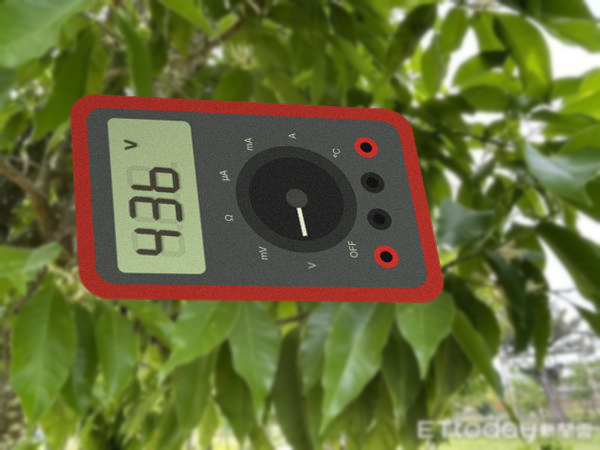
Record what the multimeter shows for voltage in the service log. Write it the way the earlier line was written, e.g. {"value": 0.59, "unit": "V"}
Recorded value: {"value": 436, "unit": "V"}
